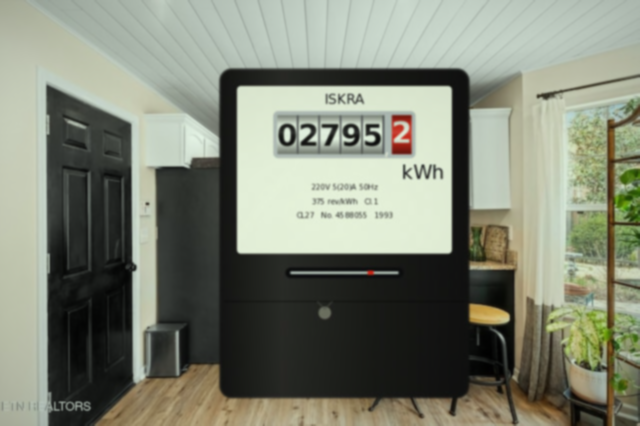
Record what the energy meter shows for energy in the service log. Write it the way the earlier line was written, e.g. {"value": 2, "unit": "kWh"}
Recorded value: {"value": 2795.2, "unit": "kWh"}
